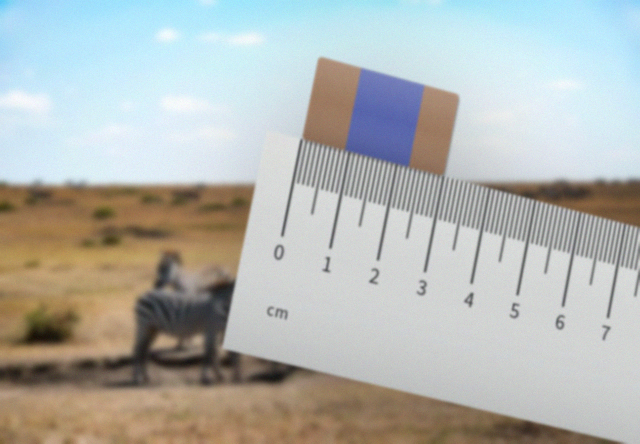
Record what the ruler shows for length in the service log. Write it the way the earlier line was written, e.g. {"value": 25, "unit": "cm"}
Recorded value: {"value": 3, "unit": "cm"}
